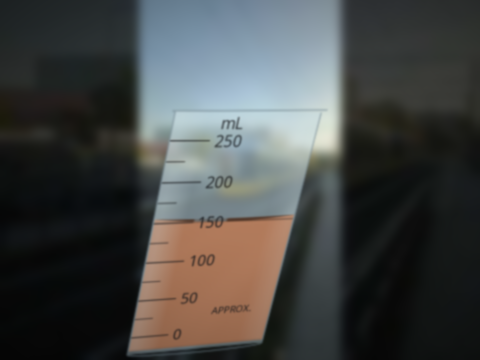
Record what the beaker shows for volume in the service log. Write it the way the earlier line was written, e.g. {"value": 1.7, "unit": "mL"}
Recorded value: {"value": 150, "unit": "mL"}
